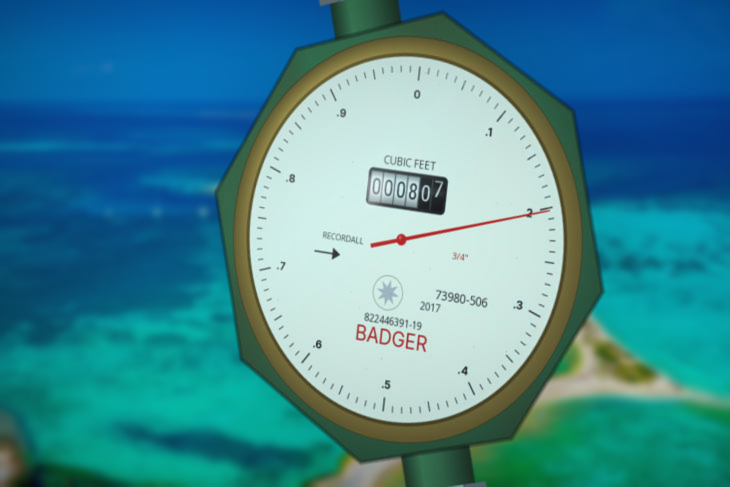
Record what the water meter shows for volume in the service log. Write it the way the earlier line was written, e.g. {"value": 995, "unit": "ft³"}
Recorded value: {"value": 807.20, "unit": "ft³"}
